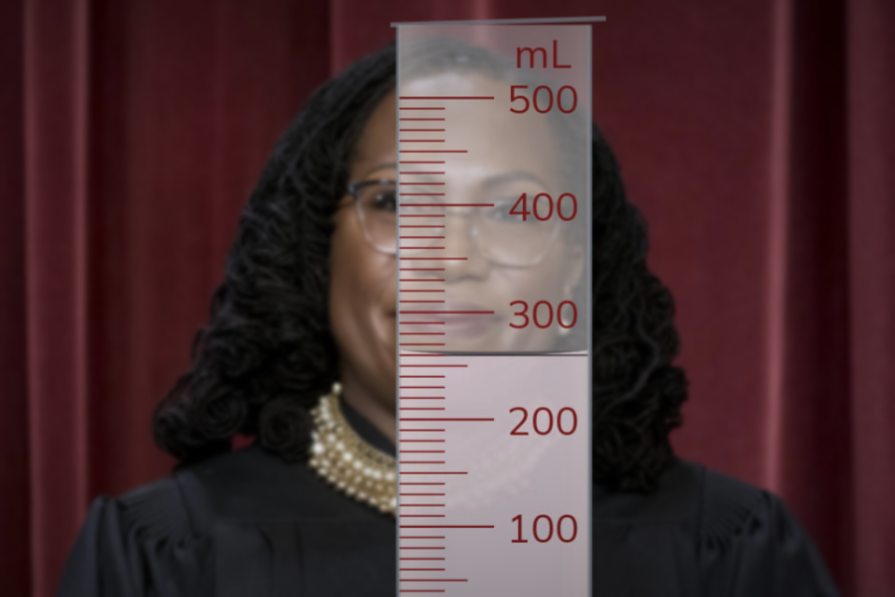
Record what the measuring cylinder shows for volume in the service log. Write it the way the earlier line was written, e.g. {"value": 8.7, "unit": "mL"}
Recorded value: {"value": 260, "unit": "mL"}
